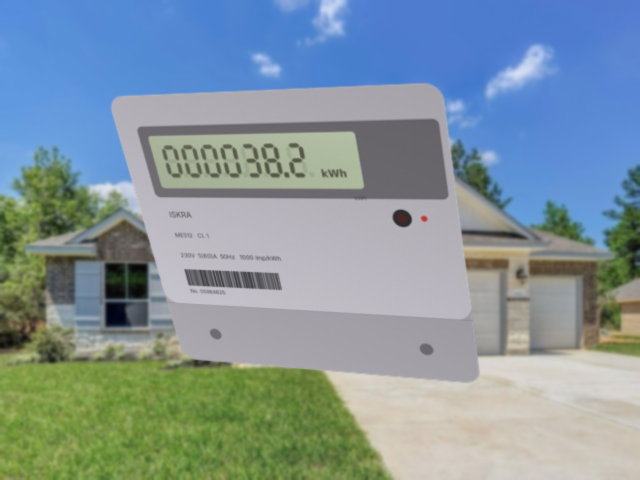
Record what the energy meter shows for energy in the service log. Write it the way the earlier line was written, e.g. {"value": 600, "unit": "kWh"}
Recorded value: {"value": 38.2, "unit": "kWh"}
